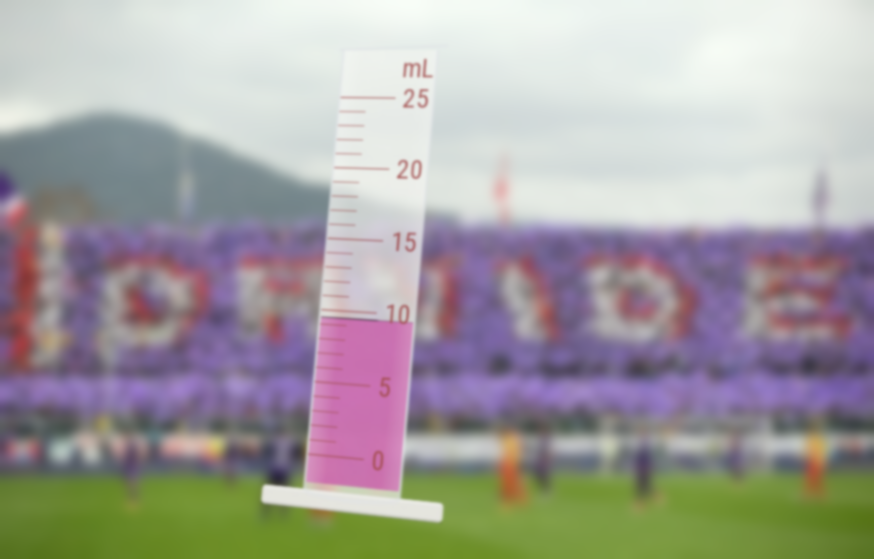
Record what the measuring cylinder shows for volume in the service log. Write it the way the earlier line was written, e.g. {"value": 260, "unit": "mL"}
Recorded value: {"value": 9.5, "unit": "mL"}
